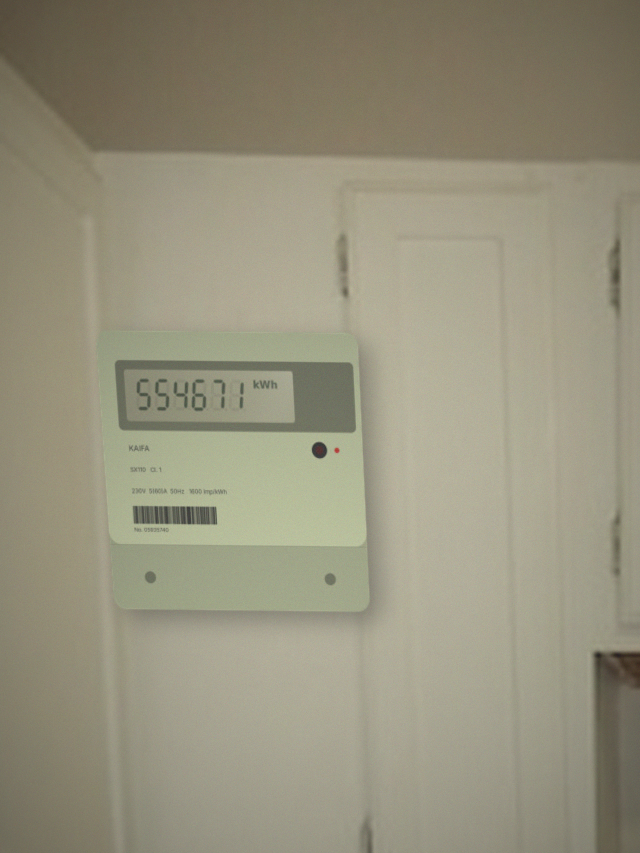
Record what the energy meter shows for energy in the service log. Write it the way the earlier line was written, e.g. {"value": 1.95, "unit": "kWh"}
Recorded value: {"value": 554671, "unit": "kWh"}
